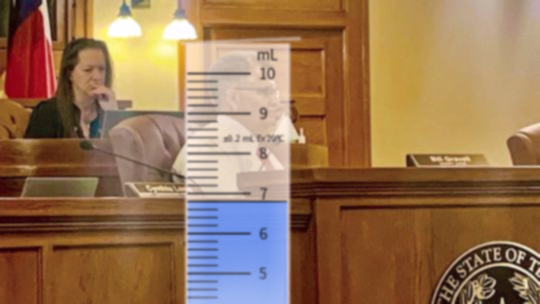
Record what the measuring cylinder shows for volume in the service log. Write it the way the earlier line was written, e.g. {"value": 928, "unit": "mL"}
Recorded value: {"value": 6.8, "unit": "mL"}
